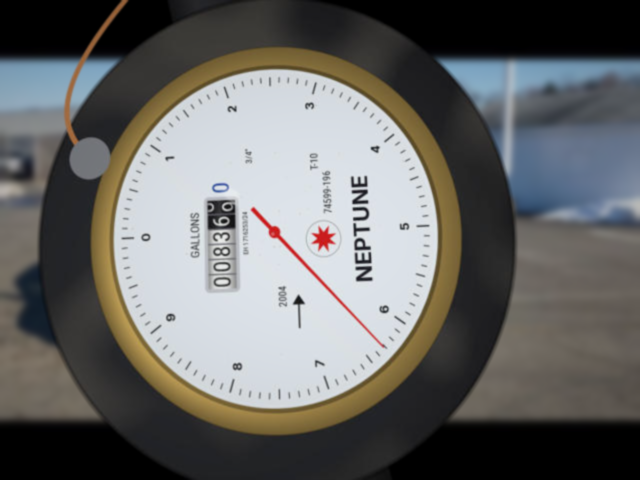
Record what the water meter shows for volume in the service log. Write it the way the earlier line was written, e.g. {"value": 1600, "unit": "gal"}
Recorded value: {"value": 83686.3, "unit": "gal"}
